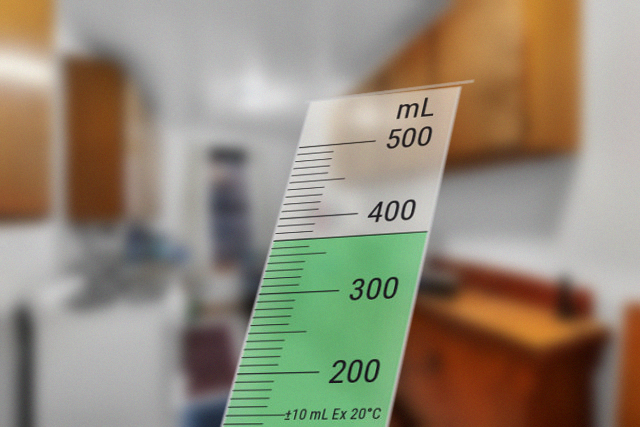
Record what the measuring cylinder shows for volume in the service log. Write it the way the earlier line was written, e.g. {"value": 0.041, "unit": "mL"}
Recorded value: {"value": 370, "unit": "mL"}
